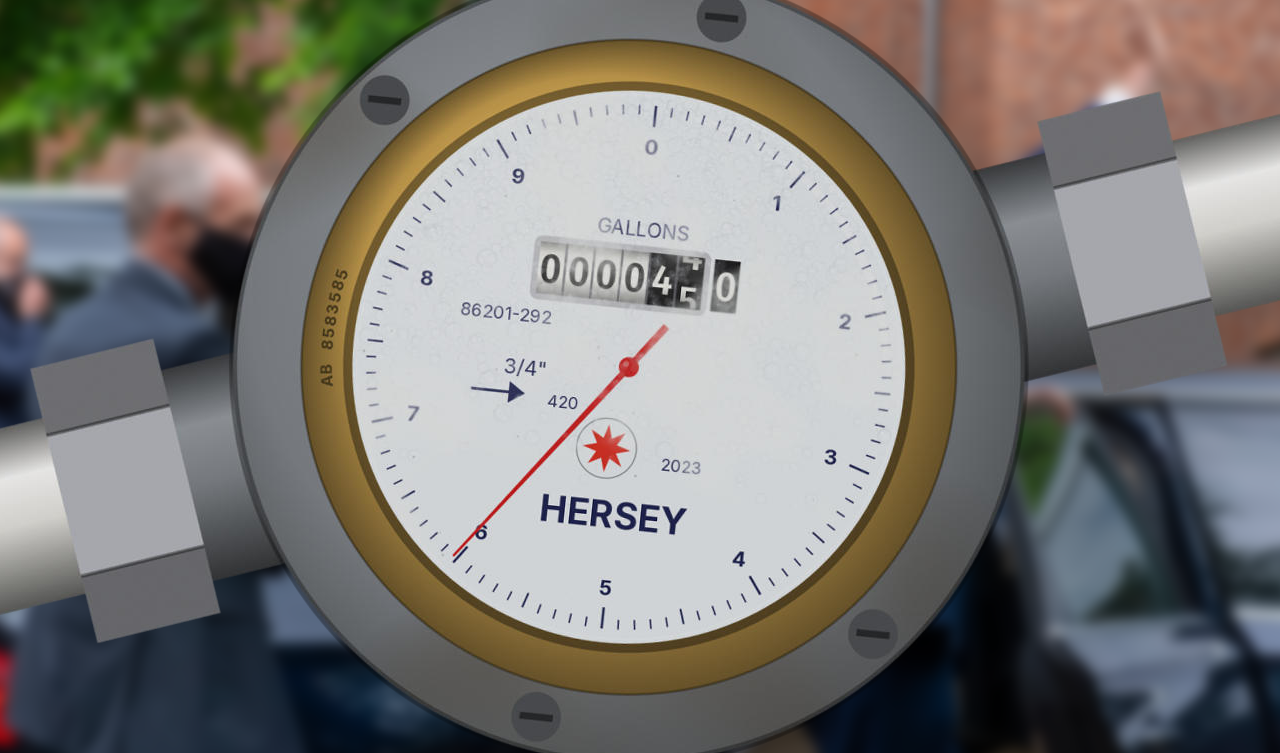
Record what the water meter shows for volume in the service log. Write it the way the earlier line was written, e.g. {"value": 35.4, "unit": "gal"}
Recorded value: {"value": 446.0, "unit": "gal"}
